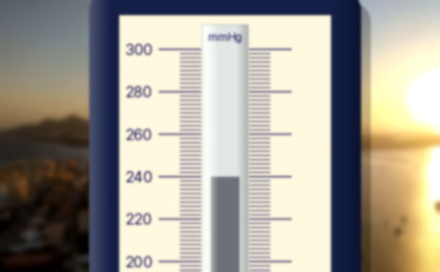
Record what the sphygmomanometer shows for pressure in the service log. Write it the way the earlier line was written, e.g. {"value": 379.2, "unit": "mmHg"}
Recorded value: {"value": 240, "unit": "mmHg"}
